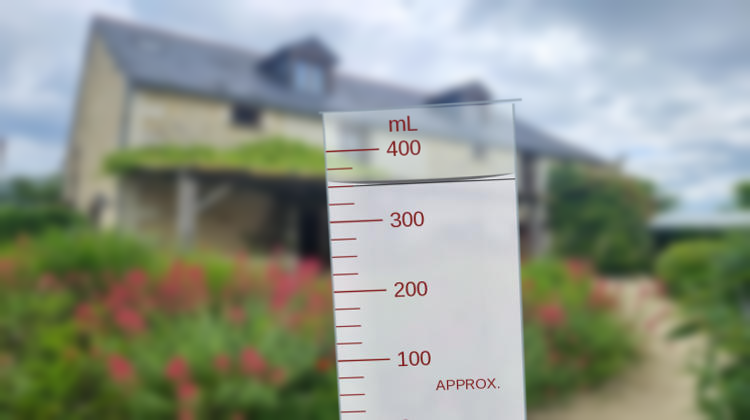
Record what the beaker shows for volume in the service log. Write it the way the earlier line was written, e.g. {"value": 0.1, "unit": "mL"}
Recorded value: {"value": 350, "unit": "mL"}
